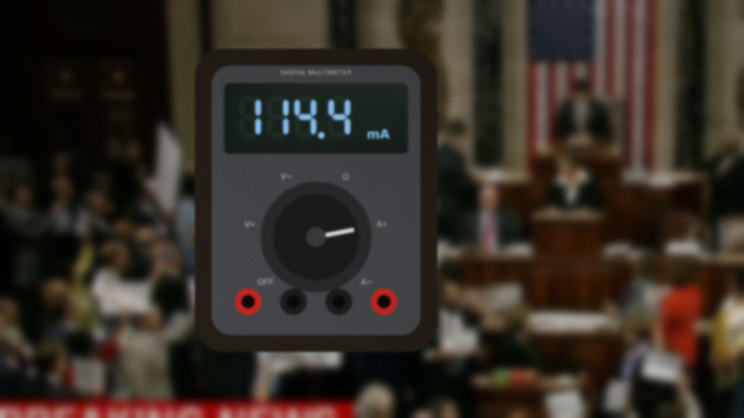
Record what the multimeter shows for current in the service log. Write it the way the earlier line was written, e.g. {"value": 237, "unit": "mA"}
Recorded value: {"value": 114.4, "unit": "mA"}
